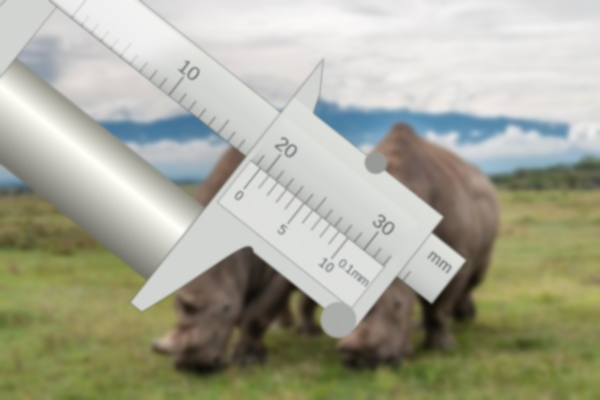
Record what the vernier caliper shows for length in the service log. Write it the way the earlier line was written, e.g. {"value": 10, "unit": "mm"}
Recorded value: {"value": 19.4, "unit": "mm"}
